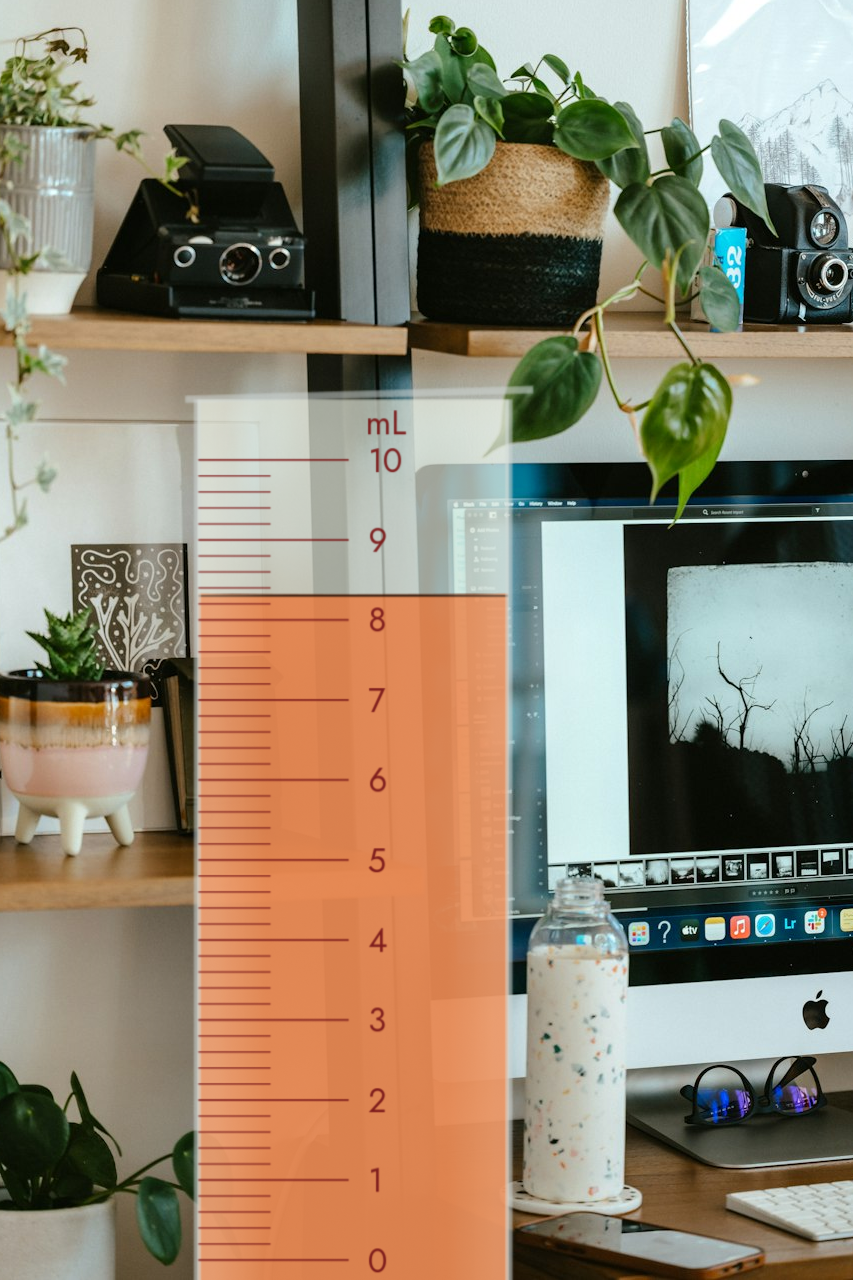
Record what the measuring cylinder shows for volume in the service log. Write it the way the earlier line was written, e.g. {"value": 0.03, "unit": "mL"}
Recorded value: {"value": 8.3, "unit": "mL"}
